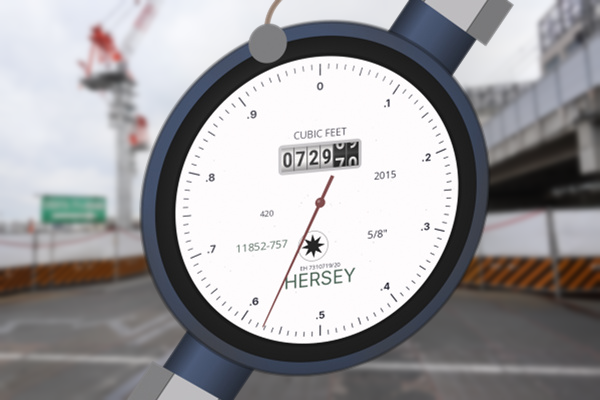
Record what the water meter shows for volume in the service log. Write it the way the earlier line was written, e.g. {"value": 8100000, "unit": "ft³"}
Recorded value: {"value": 72969.57, "unit": "ft³"}
